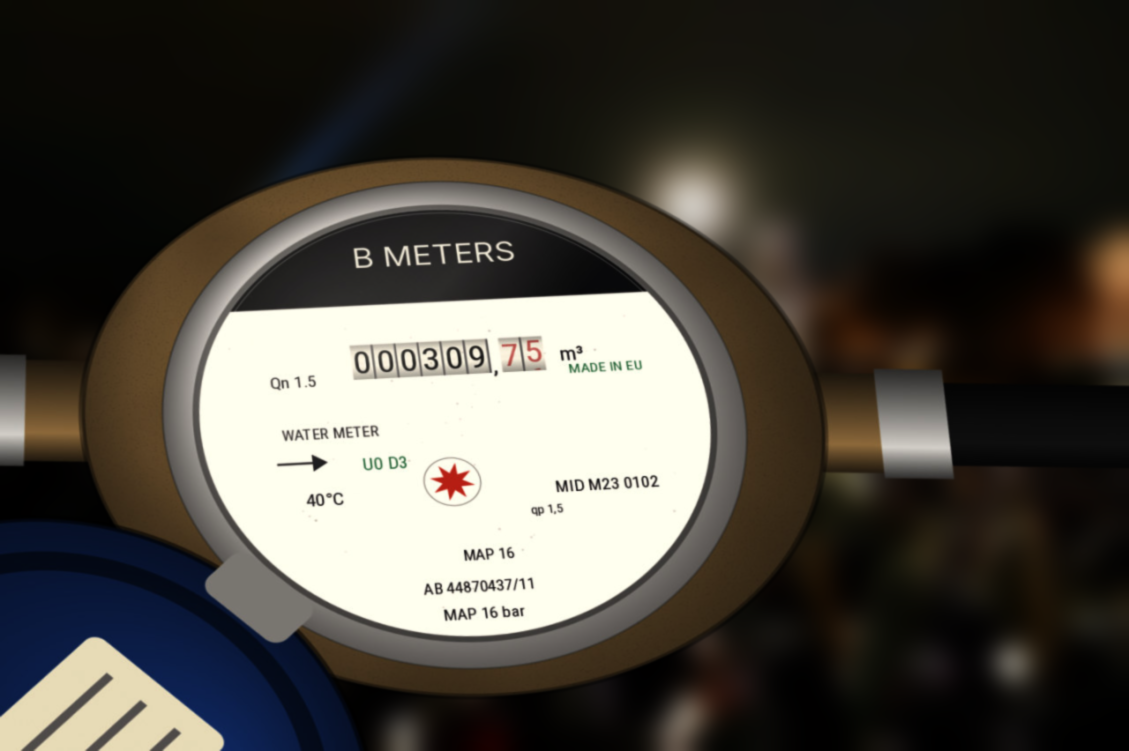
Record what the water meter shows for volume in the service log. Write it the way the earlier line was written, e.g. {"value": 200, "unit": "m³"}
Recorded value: {"value": 309.75, "unit": "m³"}
